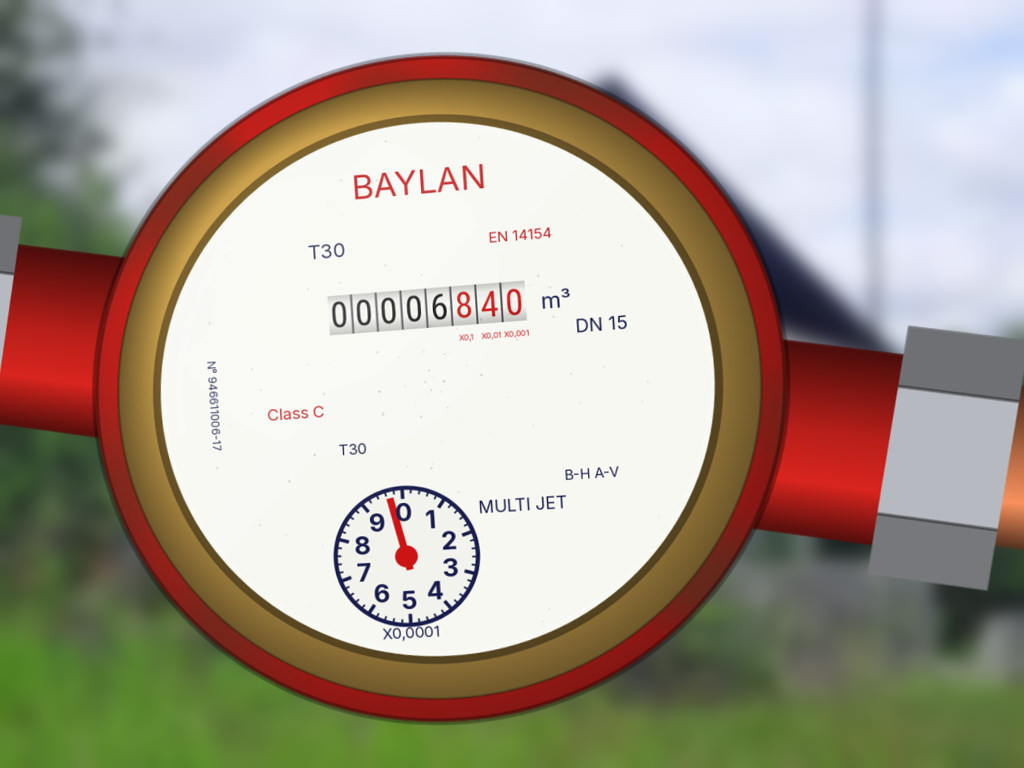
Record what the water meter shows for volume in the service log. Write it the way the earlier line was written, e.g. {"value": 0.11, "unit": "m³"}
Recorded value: {"value": 6.8399, "unit": "m³"}
